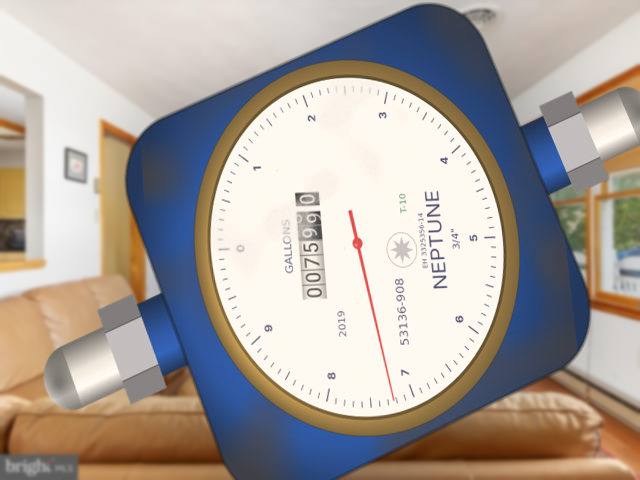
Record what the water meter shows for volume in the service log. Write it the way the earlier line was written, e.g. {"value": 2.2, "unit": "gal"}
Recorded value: {"value": 75987.2, "unit": "gal"}
